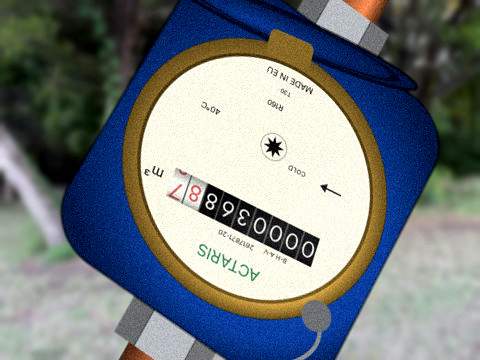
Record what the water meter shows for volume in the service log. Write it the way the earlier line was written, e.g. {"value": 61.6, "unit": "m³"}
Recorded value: {"value": 368.87, "unit": "m³"}
